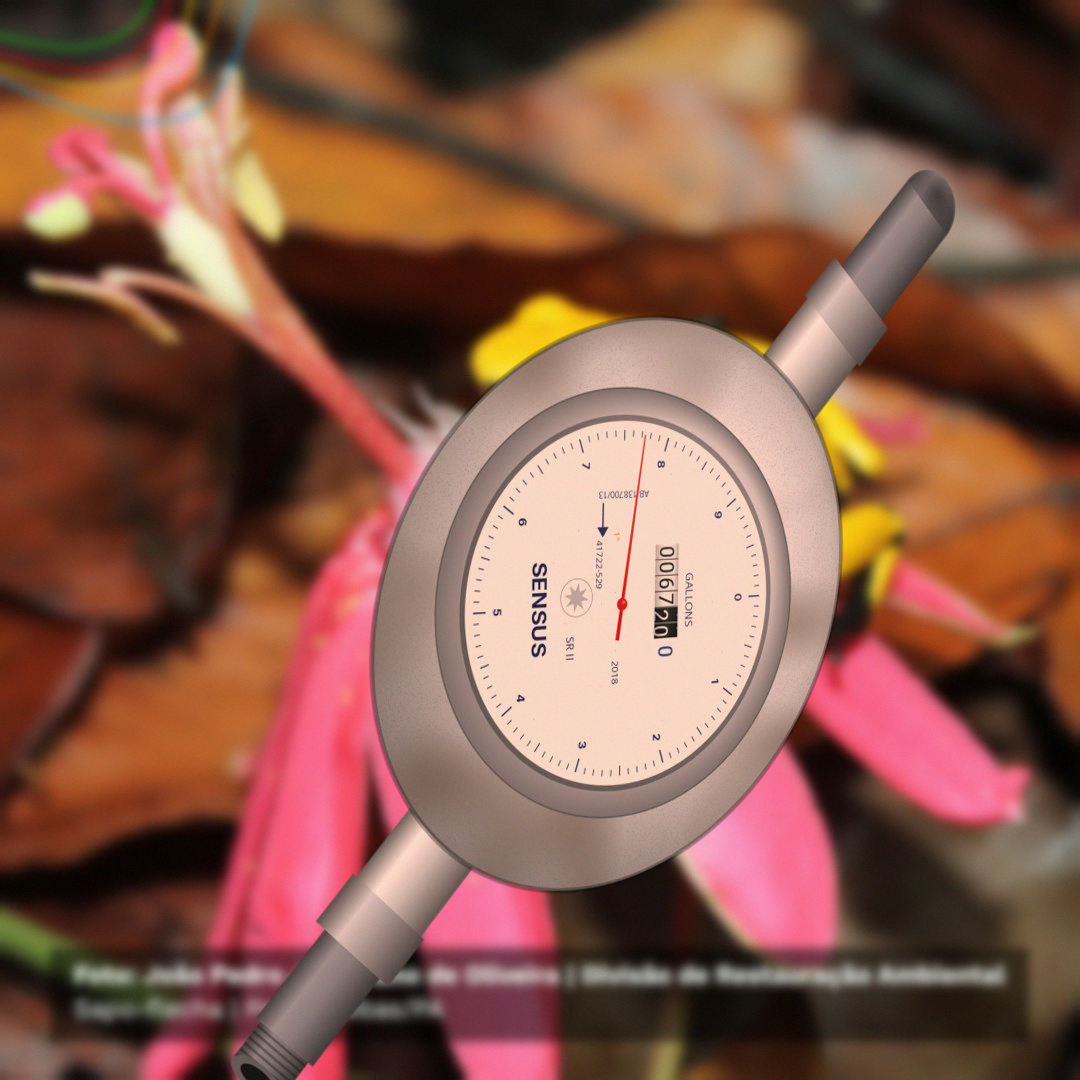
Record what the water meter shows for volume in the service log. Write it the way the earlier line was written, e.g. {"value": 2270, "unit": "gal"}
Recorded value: {"value": 67197.7, "unit": "gal"}
